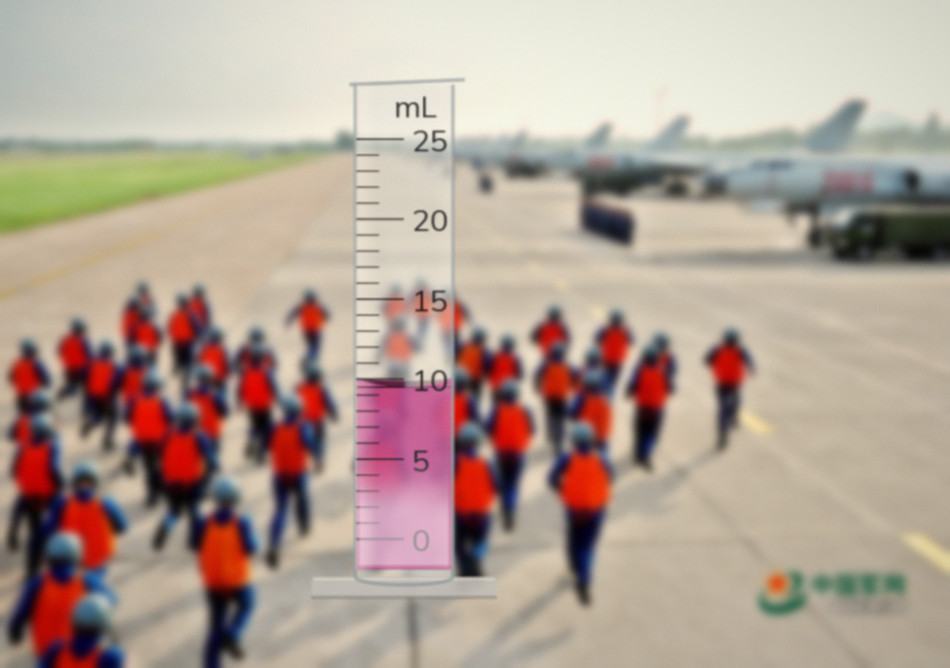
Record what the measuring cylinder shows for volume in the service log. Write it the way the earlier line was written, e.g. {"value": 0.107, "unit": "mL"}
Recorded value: {"value": 9.5, "unit": "mL"}
